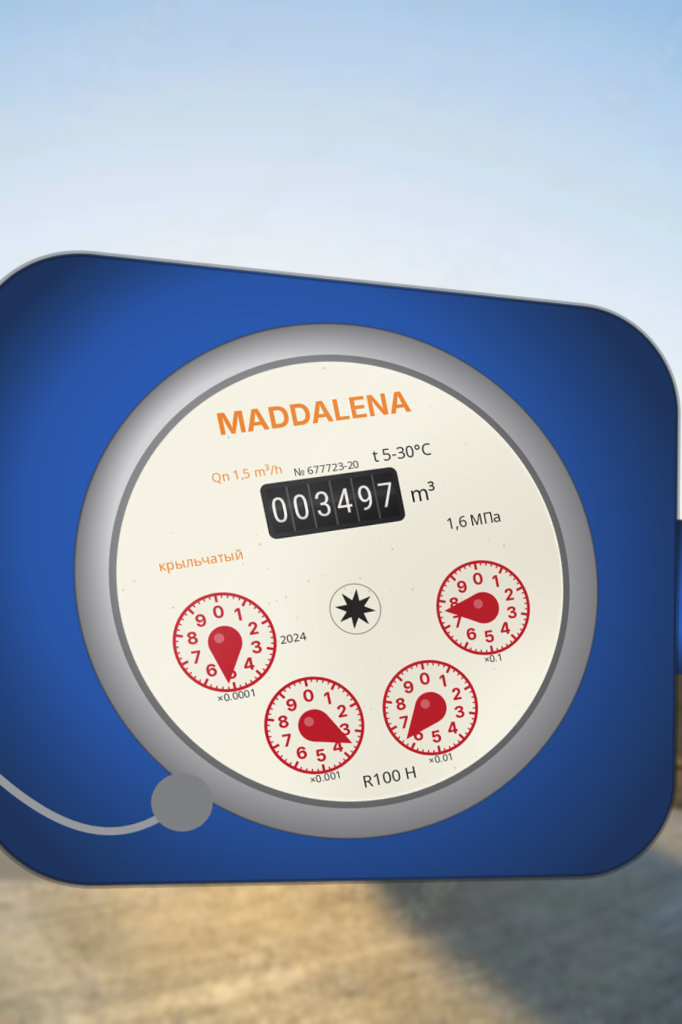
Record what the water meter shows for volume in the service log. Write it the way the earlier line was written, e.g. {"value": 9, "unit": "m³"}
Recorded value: {"value": 3497.7635, "unit": "m³"}
